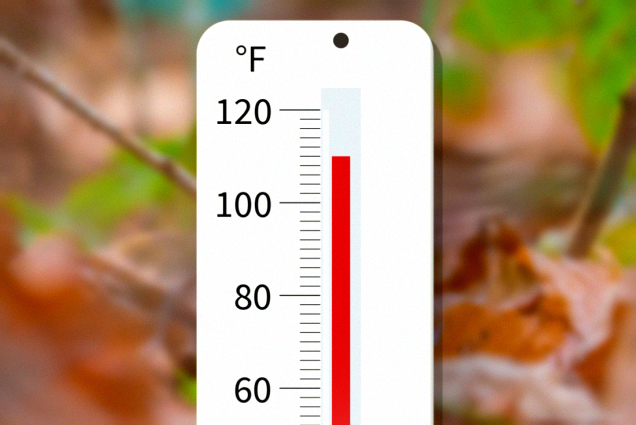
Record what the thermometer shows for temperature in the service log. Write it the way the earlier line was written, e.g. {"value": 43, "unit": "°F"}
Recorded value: {"value": 110, "unit": "°F"}
